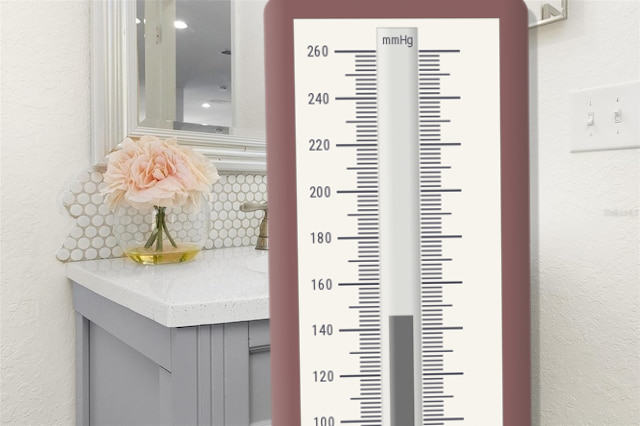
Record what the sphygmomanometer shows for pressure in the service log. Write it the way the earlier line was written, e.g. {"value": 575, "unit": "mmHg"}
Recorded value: {"value": 146, "unit": "mmHg"}
